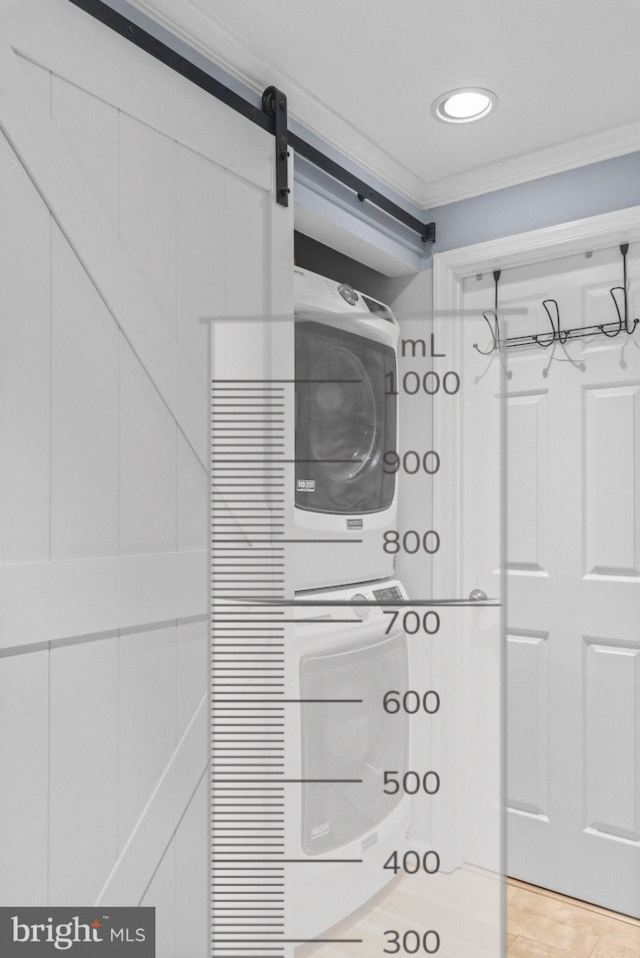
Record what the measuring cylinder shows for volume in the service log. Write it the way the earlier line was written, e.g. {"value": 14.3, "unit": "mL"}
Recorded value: {"value": 720, "unit": "mL"}
